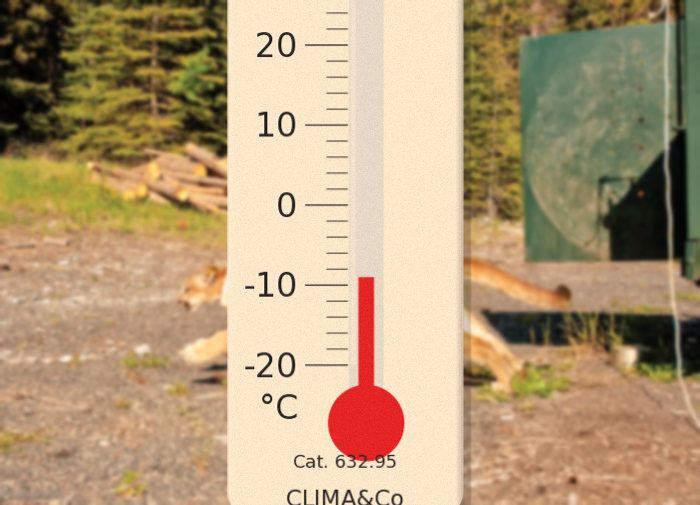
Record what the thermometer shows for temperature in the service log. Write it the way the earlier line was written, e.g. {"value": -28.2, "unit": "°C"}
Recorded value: {"value": -9, "unit": "°C"}
